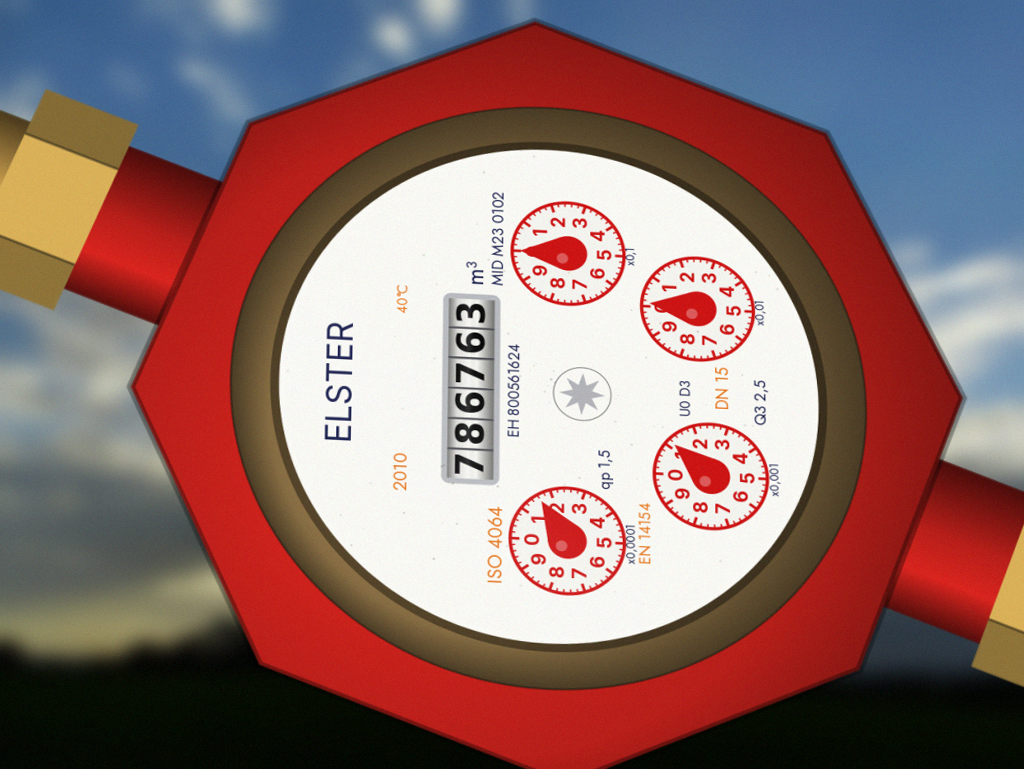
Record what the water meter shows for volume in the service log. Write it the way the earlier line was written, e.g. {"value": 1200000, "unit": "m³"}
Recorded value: {"value": 786763.0011, "unit": "m³"}
